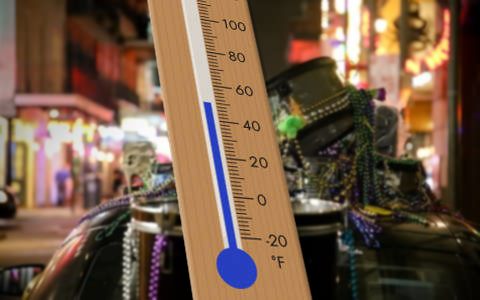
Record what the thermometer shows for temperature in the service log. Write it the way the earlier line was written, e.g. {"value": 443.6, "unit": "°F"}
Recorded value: {"value": 50, "unit": "°F"}
